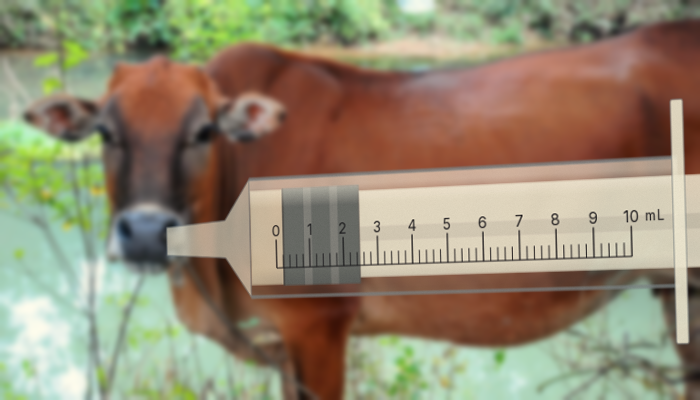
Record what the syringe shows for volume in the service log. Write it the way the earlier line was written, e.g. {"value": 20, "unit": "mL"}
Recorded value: {"value": 0.2, "unit": "mL"}
